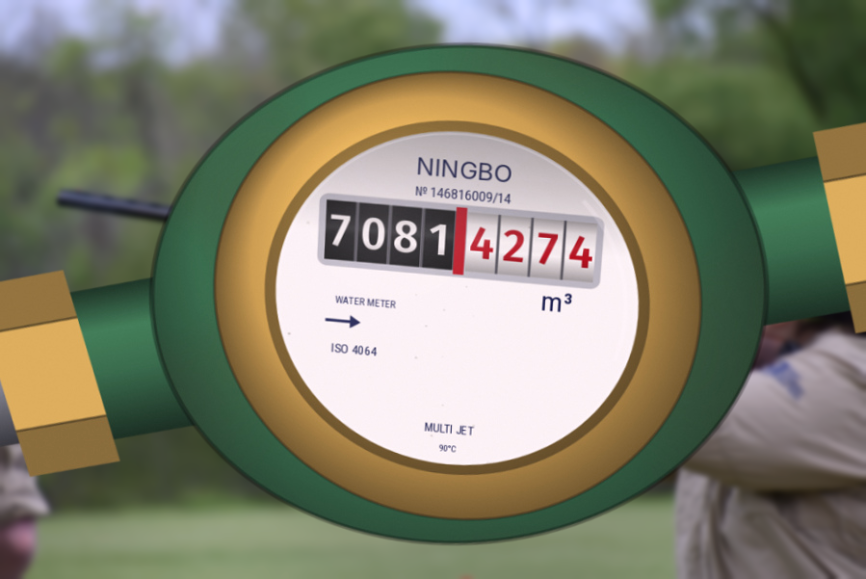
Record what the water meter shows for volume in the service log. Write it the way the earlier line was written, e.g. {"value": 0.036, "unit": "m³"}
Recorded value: {"value": 7081.4274, "unit": "m³"}
